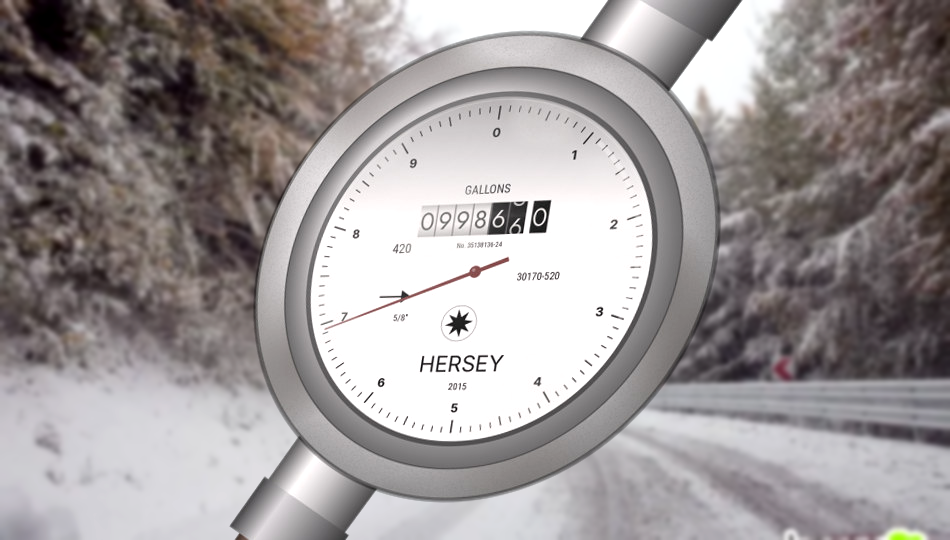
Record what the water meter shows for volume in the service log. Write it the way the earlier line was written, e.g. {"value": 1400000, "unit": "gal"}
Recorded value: {"value": 998656.9, "unit": "gal"}
